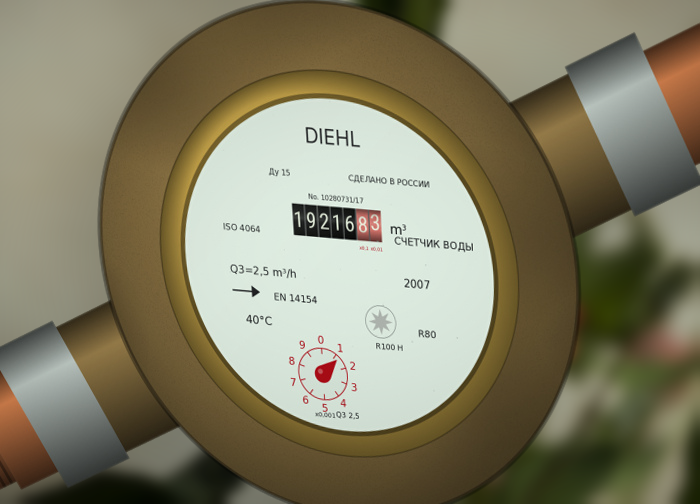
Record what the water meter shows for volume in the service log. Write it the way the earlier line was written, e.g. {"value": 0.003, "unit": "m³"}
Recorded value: {"value": 19216.831, "unit": "m³"}
